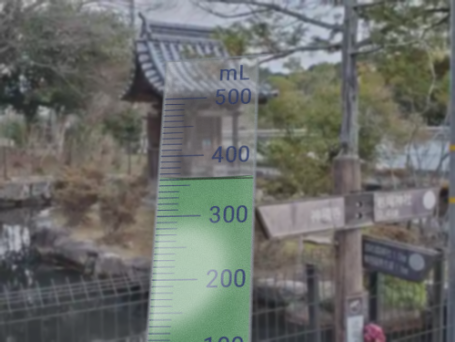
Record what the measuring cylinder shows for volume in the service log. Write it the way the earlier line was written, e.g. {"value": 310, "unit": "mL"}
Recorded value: {"value": 360, "unit": "mL"}
